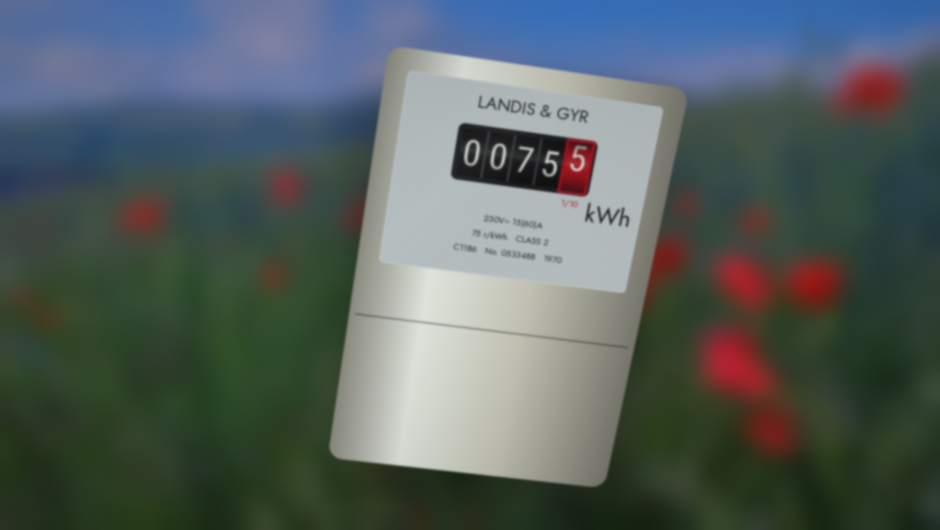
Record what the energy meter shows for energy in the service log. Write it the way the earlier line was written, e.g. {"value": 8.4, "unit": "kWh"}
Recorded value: {"value": 75.5, "unit": "kWh"}
